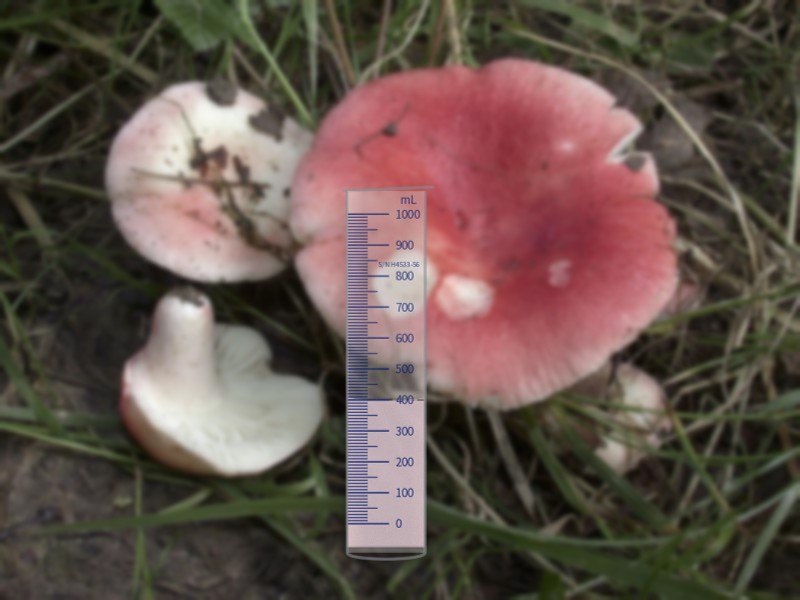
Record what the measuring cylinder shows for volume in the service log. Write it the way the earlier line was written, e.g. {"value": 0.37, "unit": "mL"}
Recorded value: {"value": 400, "unit": "mL"}
